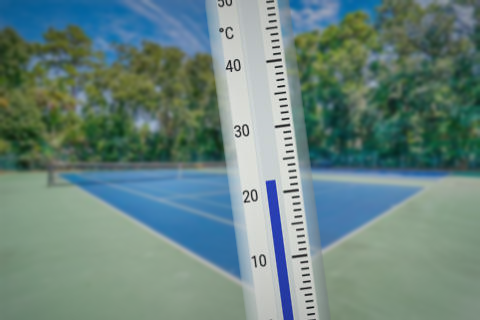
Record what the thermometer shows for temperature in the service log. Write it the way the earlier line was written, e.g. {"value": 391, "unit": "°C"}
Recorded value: {"value": 22, "unit": "°C"}
